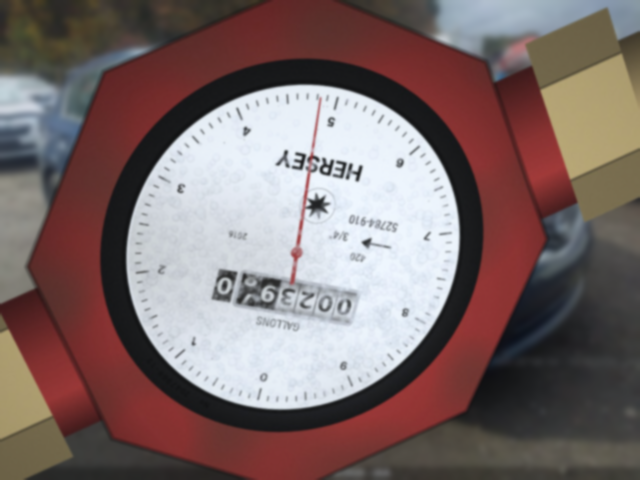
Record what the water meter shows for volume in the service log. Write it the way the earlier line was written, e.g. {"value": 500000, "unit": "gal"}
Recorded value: {"value": 23974.8, "unit": "gal"}
